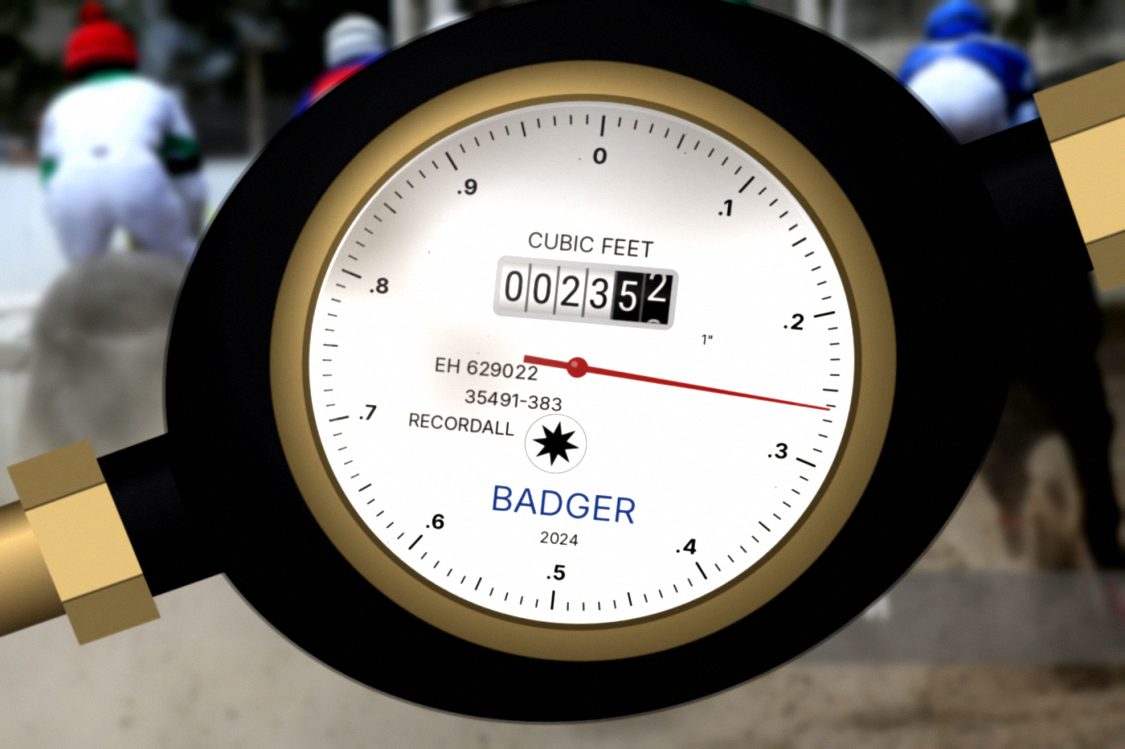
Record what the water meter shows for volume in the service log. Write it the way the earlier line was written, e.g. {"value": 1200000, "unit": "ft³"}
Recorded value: {"value": 2352.26, "unit": "ft³"}
